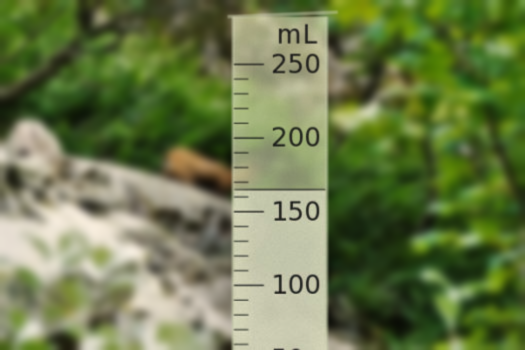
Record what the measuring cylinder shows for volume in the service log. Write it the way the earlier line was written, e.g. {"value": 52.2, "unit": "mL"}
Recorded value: {"value": 165, "unit": "mL"}
